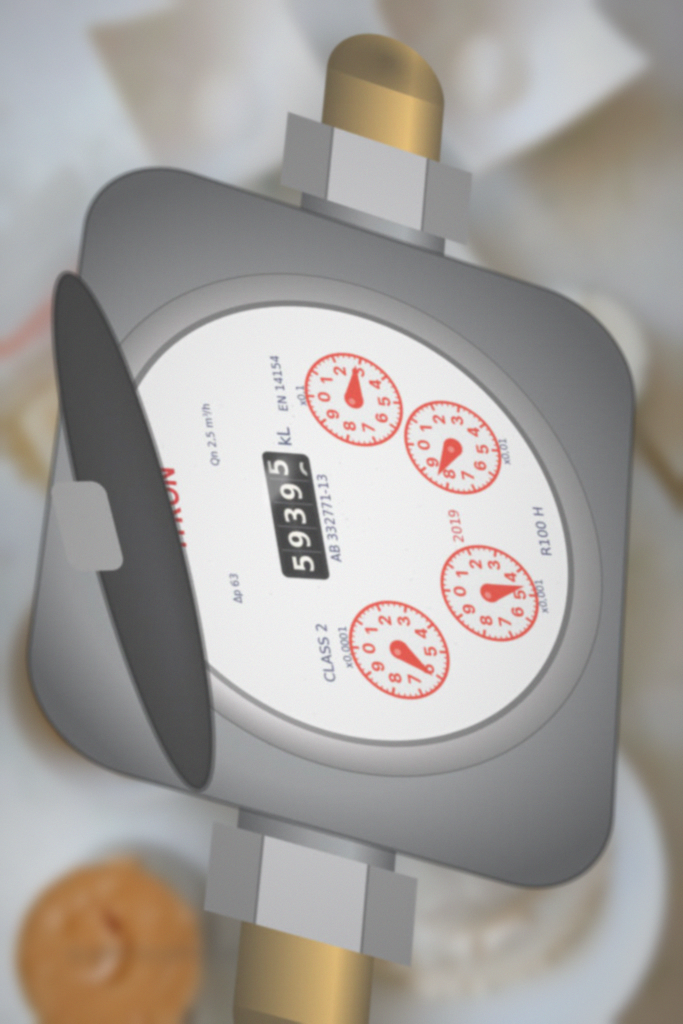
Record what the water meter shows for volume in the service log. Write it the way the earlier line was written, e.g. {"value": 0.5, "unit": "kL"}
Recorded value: {"value": 59395.2846, "unit": "kL"}
